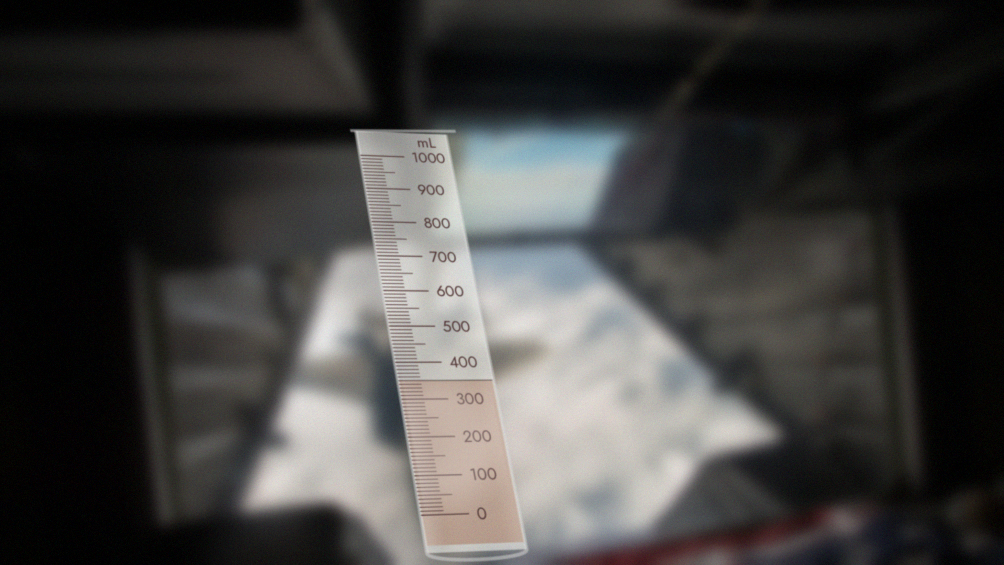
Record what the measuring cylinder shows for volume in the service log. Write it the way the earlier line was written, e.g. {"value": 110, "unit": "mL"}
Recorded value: {"value": 350, "unit": "mL"}
